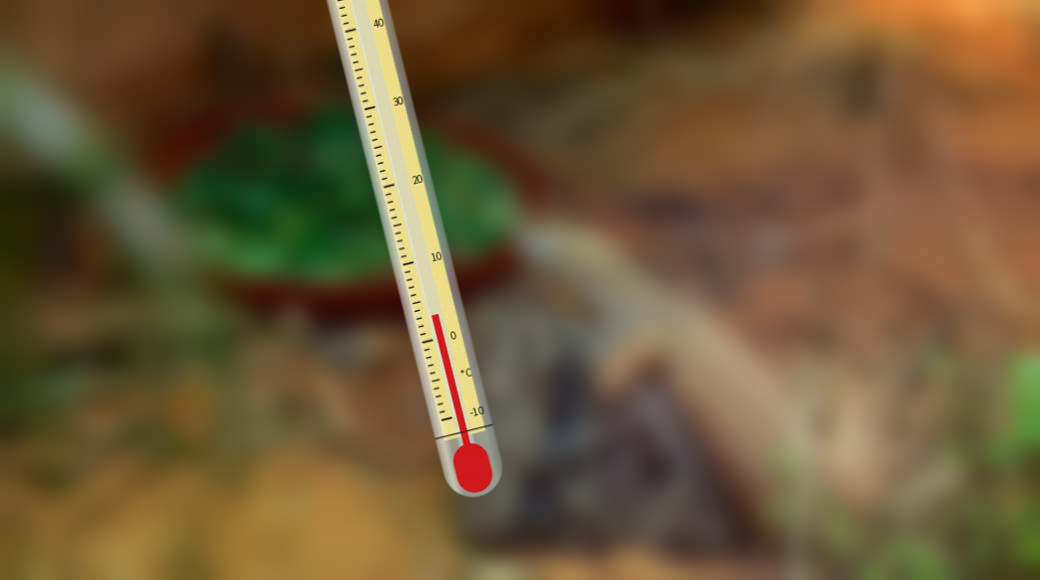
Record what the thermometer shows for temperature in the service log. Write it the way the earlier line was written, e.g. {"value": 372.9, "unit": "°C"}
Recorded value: {"value": 3, "unit": "°C"}
